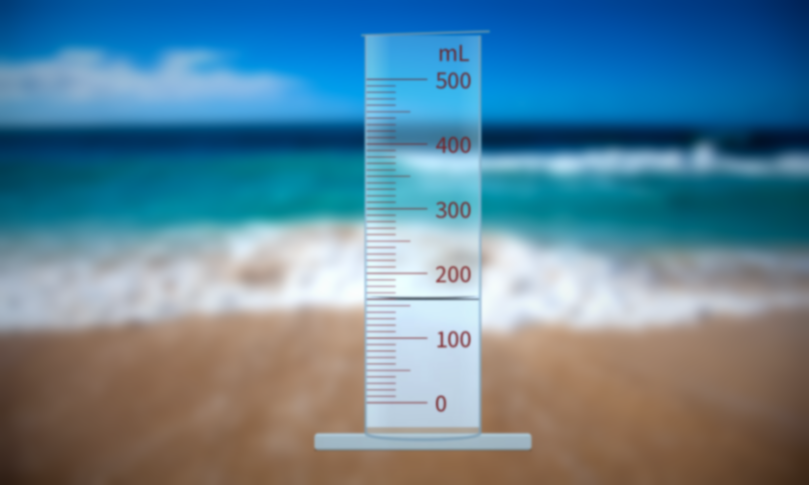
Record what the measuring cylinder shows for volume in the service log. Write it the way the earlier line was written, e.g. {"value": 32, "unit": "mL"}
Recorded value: {"value": 160, "unit": "mL"}
